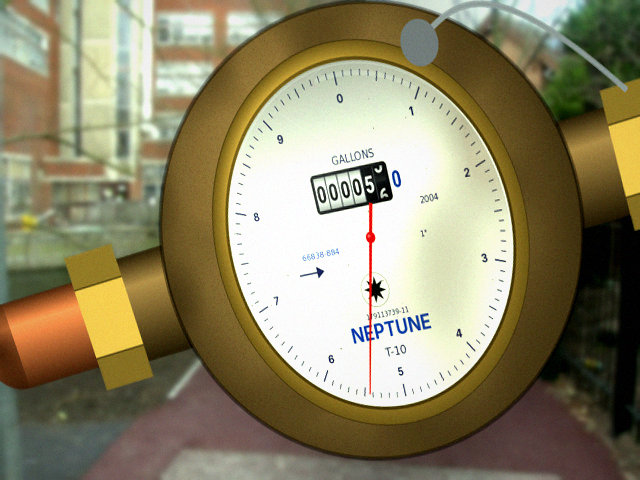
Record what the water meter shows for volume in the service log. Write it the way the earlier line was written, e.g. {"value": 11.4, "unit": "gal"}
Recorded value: {"value": 555.4, "unit": "gal"}
